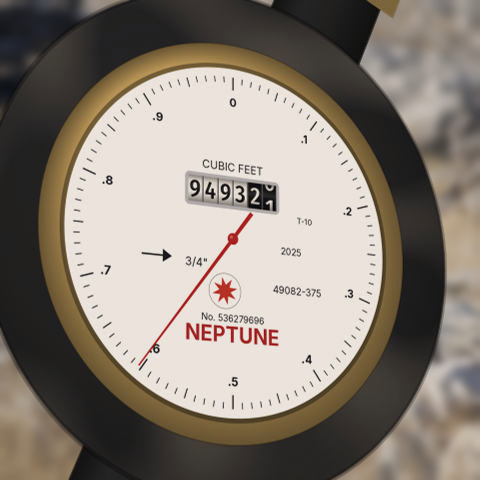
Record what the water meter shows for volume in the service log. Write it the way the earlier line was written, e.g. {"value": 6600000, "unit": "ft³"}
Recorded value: {"value": 949320.60, "unit": "ft³"}
